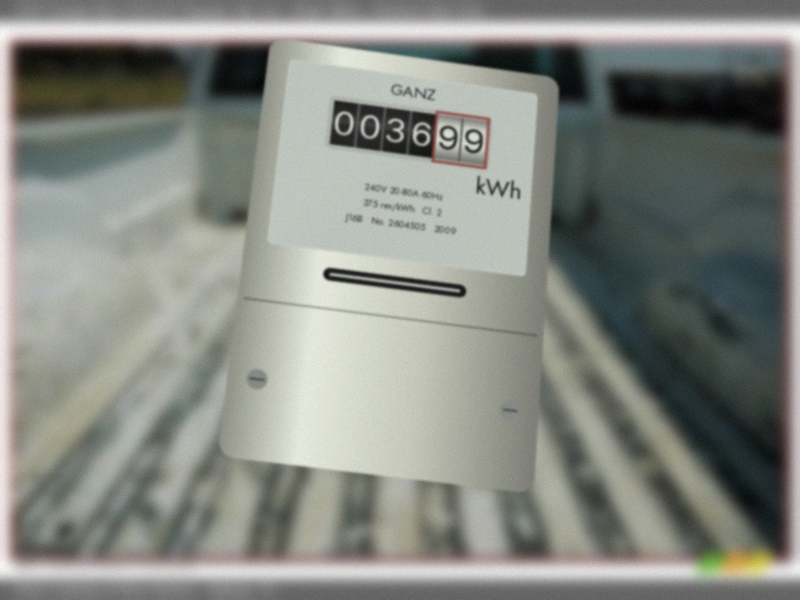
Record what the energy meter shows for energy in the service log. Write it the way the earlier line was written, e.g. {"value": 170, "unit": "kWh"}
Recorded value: {"value": 36.99, "unit": "kWh"}
